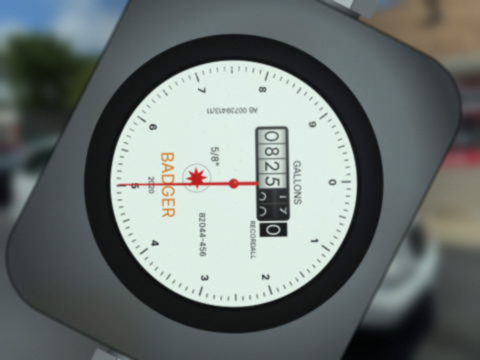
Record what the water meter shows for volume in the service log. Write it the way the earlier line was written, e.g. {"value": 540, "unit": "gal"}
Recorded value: {"value": 825195.0, "unit": "gal"}
